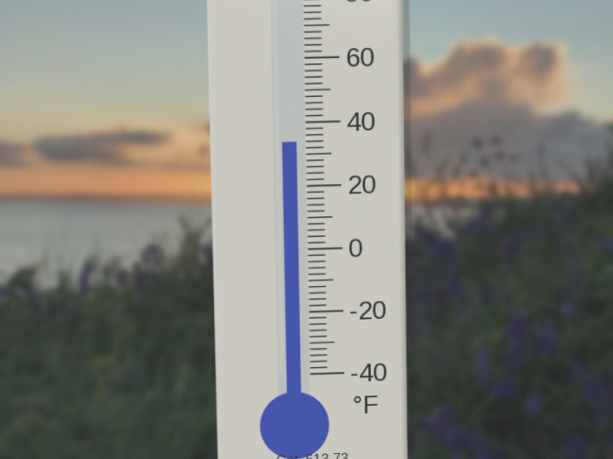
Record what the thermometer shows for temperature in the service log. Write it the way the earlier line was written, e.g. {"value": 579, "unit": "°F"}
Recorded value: {"value": 34, "unit": "°F"}
